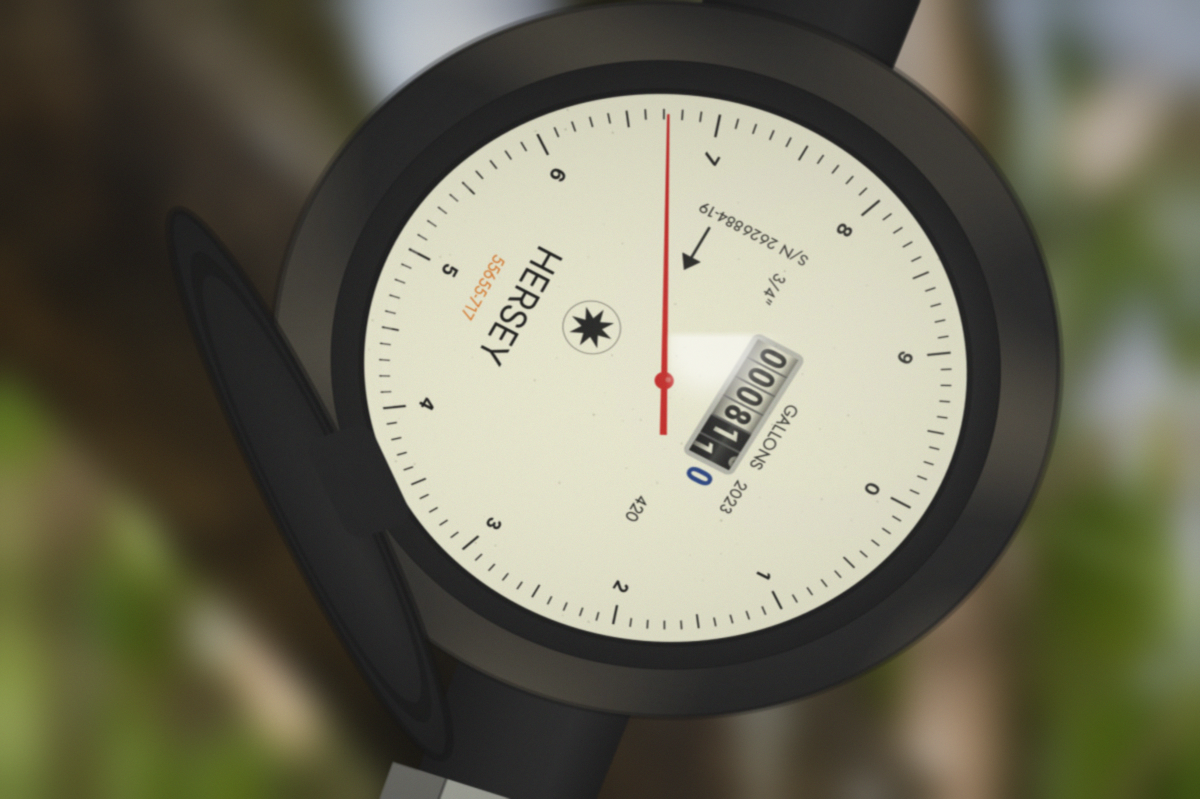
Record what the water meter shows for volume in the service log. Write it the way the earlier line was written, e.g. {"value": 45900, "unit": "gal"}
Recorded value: {"value": 8106.7, "unit": "gal"}
